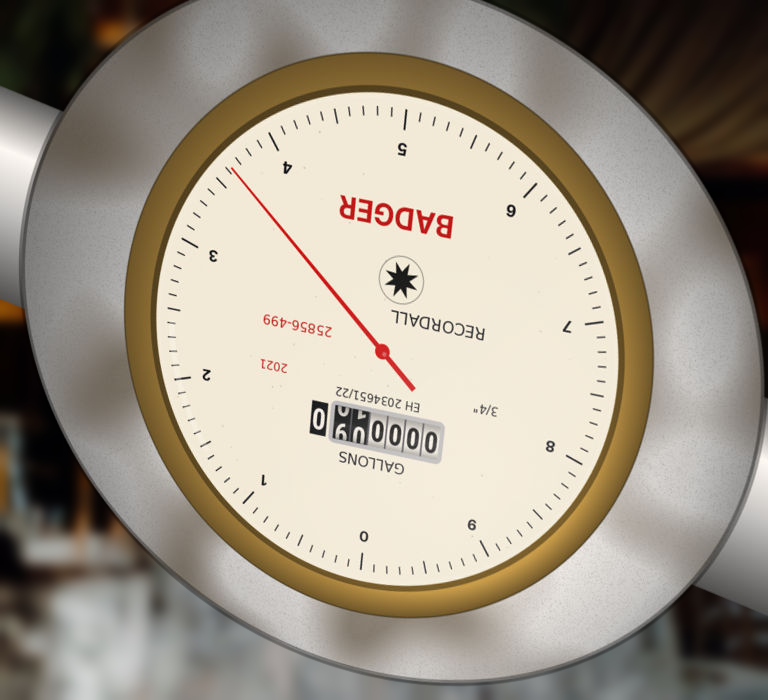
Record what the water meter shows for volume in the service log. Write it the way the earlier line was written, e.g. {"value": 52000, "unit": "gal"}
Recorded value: {"value": 93.6, "unit": "gal"}
